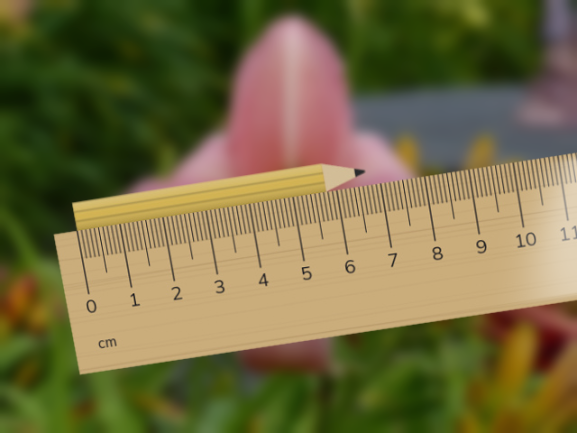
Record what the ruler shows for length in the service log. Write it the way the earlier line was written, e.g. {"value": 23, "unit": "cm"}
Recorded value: {"value": 6.7, "unit": "cm"}
